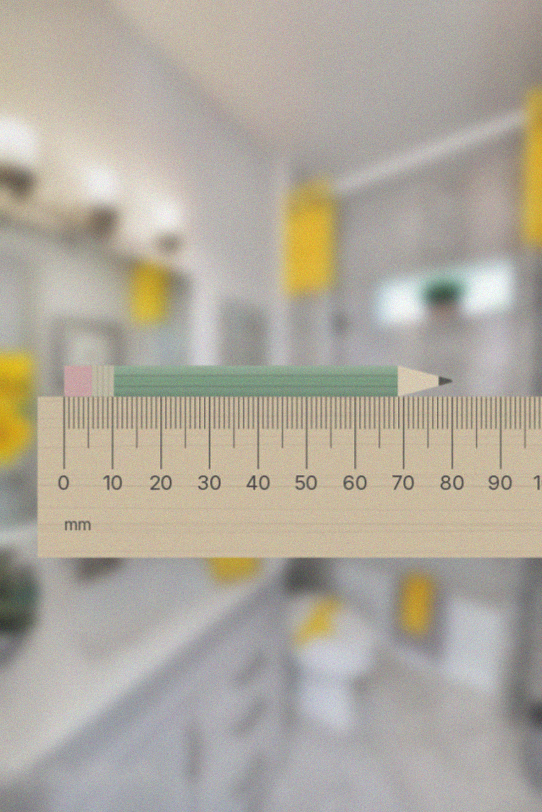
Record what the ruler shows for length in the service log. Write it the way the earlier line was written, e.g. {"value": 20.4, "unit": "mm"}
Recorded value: {"value": 80, "unit": "mm"}
